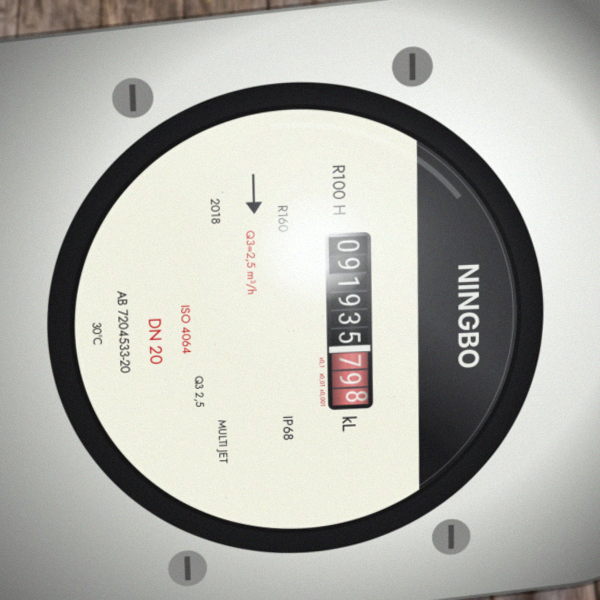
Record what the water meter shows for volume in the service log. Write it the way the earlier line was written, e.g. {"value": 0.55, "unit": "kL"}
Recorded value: {"value": 91935.798, "unit": "kL"}
